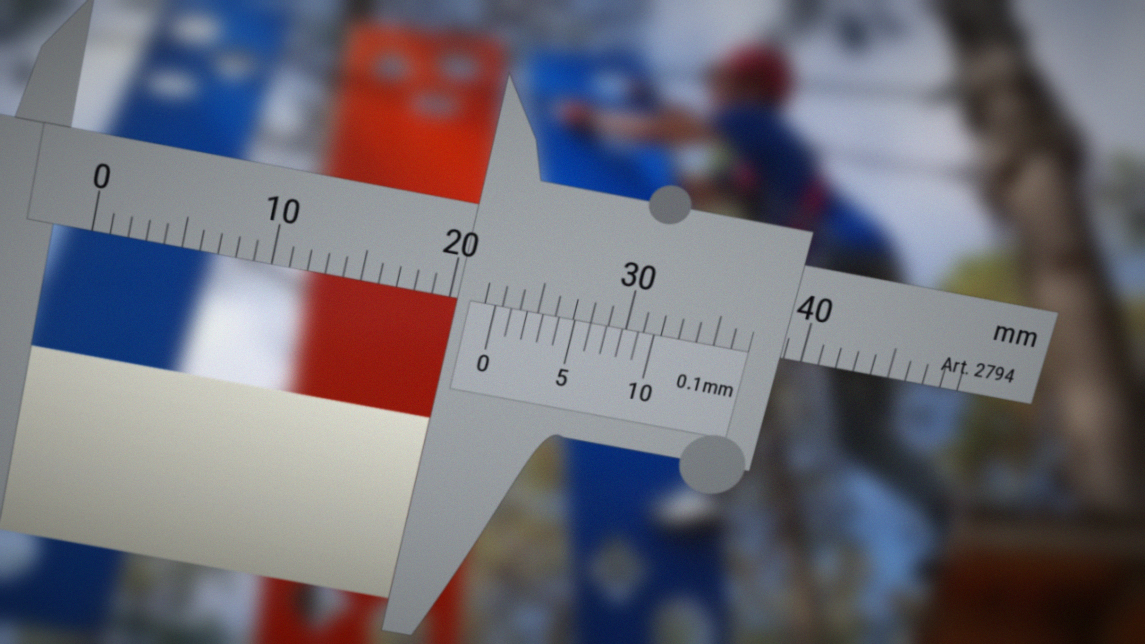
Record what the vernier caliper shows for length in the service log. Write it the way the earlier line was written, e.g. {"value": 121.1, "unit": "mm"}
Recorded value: {"value": 22.6, "unit": "mm"}
